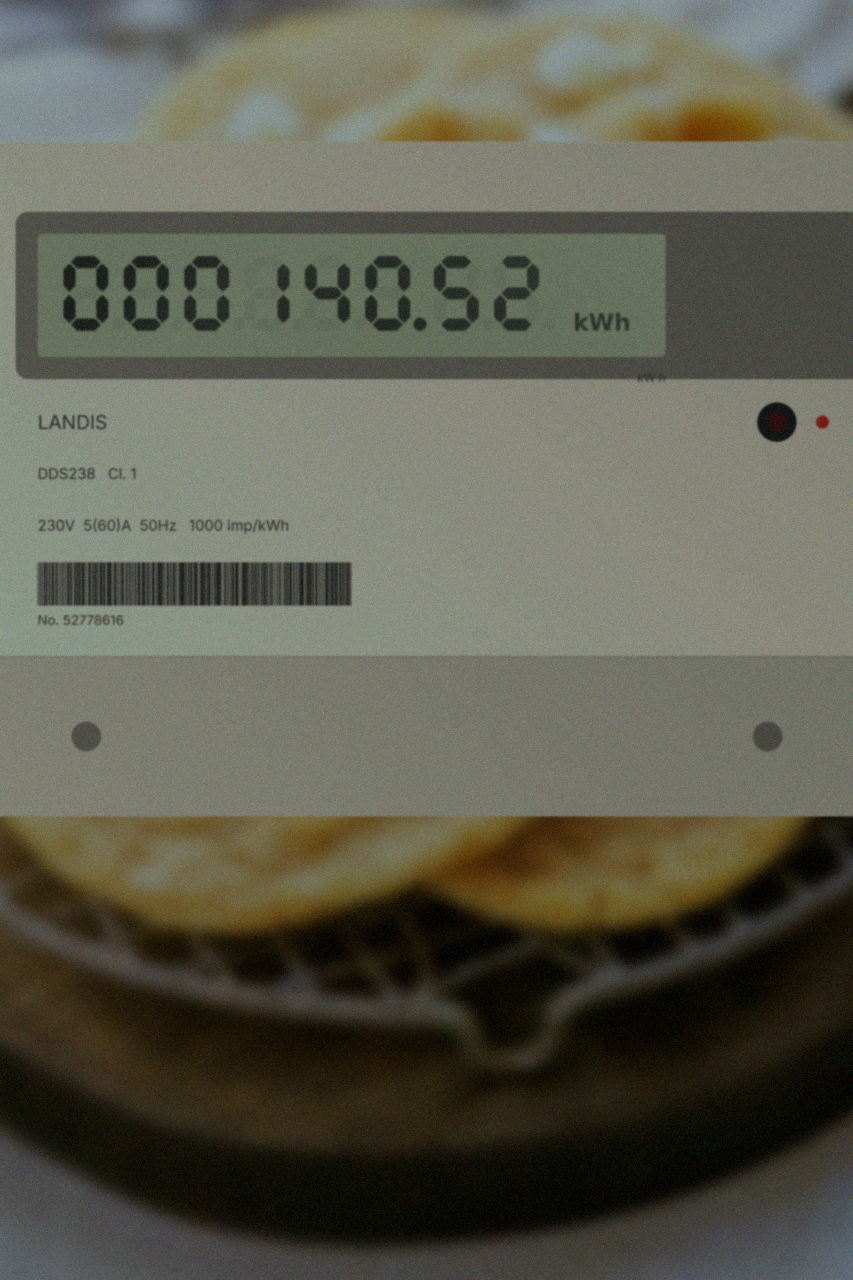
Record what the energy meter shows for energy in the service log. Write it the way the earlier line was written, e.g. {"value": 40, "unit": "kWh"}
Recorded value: {"value": 140.52, "unit": "kWh"}
